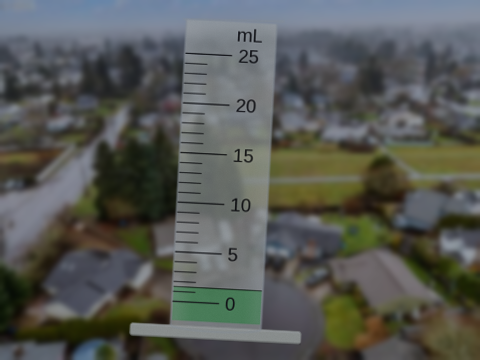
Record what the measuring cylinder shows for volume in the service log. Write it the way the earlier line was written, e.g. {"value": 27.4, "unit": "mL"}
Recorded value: {"value": 1.5, "unit": "mL"}
